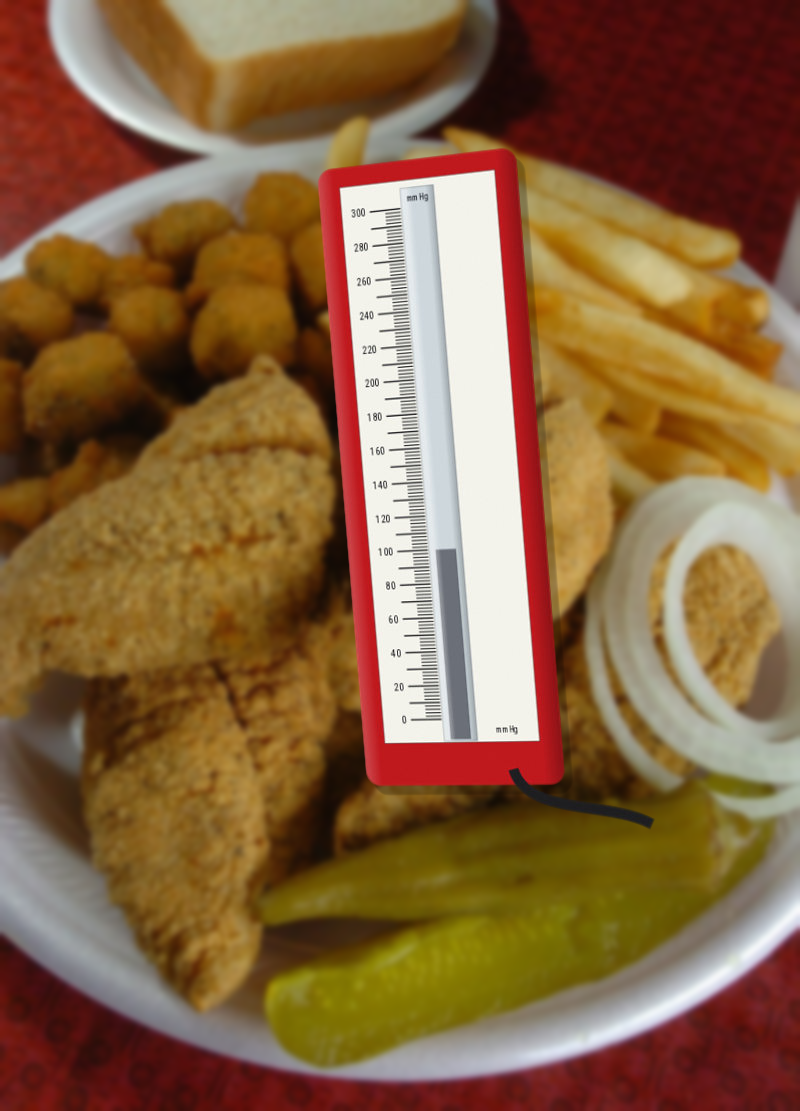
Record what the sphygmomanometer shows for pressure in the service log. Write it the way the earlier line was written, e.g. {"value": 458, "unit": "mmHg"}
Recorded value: {"value": 100, "unit": "mmHg"}
